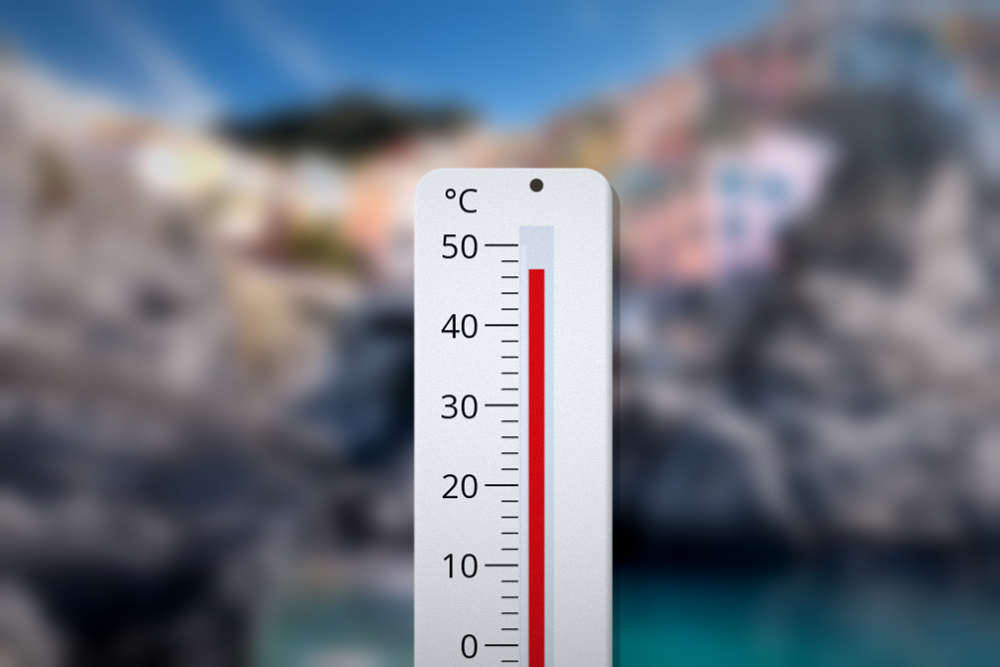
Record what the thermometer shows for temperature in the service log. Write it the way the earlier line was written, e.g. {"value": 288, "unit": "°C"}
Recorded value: {"value": 47, "unit": "°C"}
